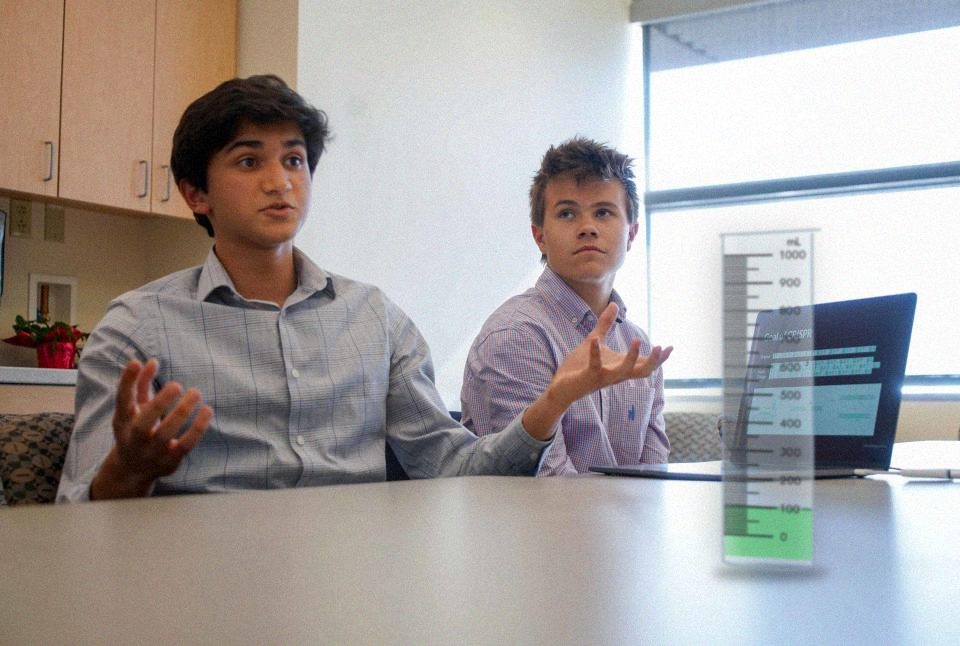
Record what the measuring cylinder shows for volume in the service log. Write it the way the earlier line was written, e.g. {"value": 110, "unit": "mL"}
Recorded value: {"value": 100, "unit": "mL"}
